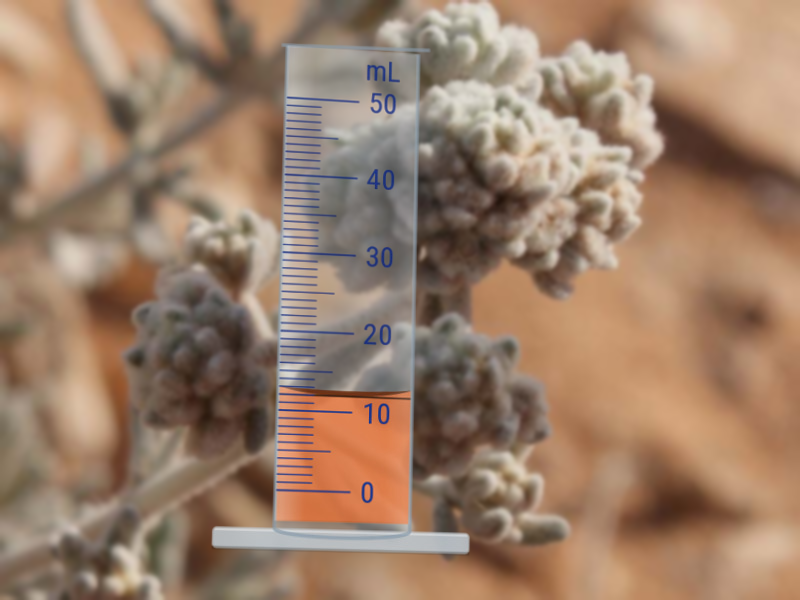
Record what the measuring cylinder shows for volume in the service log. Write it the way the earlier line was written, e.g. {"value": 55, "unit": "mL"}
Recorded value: {"value": 12, "unit": "mL"}
